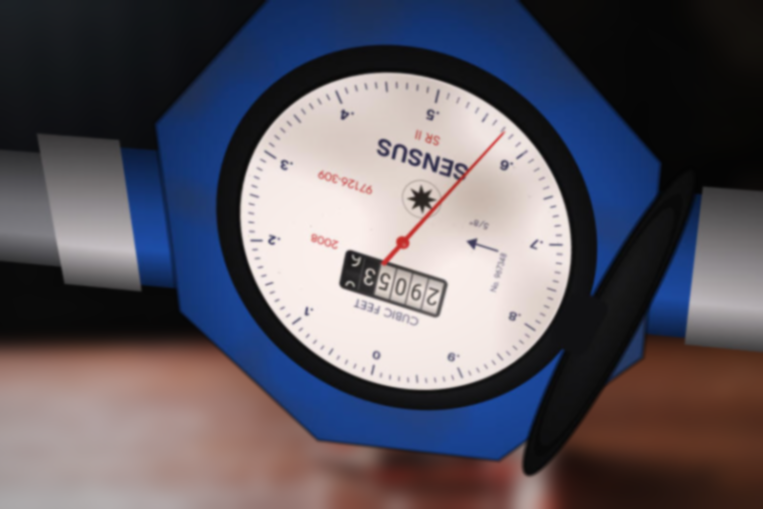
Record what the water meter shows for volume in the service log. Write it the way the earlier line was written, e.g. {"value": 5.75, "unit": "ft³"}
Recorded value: {"value": 290535.57, "unit": "ft³"}
